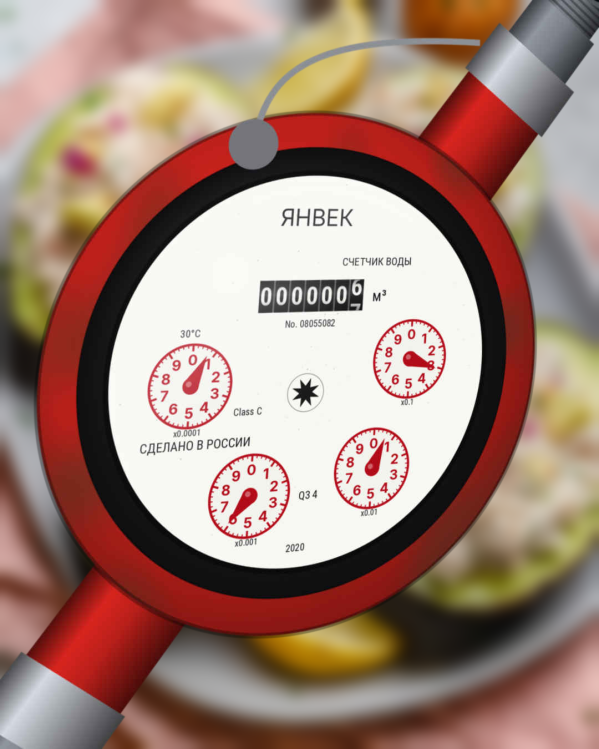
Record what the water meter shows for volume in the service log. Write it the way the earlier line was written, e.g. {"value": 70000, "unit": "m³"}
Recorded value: {"value": 6.3060, "unit": "m³"}
